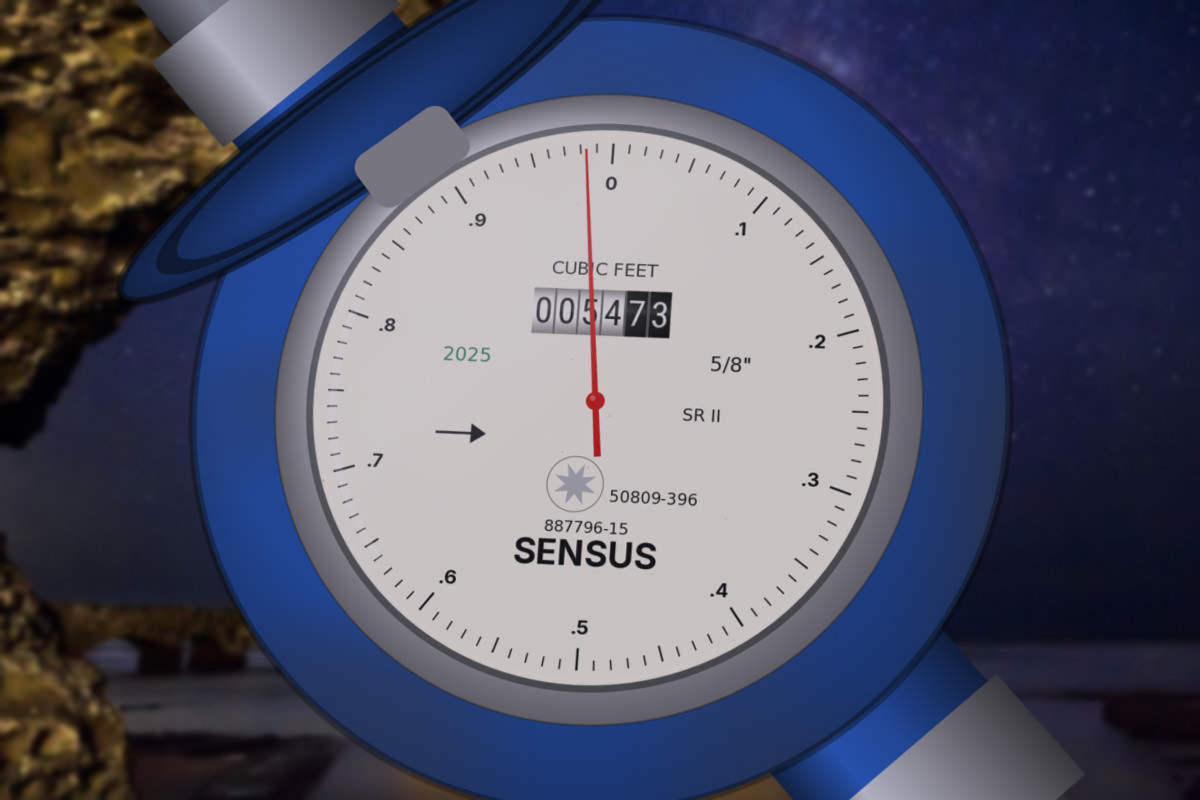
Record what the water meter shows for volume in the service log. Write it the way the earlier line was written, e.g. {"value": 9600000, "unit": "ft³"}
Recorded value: {"value": 5472.98, "unit": "ft³"}
